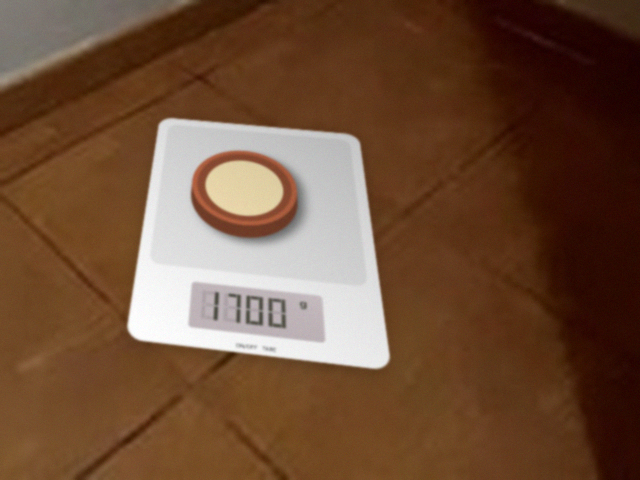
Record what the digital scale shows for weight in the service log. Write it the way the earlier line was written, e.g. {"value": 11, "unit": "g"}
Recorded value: {"value": 1700, "unit": "g"}
